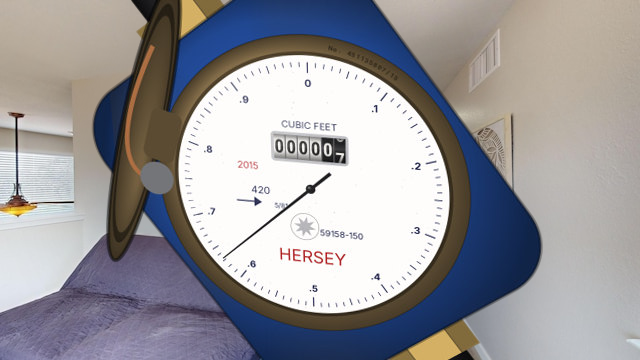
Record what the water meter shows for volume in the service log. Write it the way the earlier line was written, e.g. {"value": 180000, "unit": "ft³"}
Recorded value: {"value": 6.63, "unit": "ft³"}
